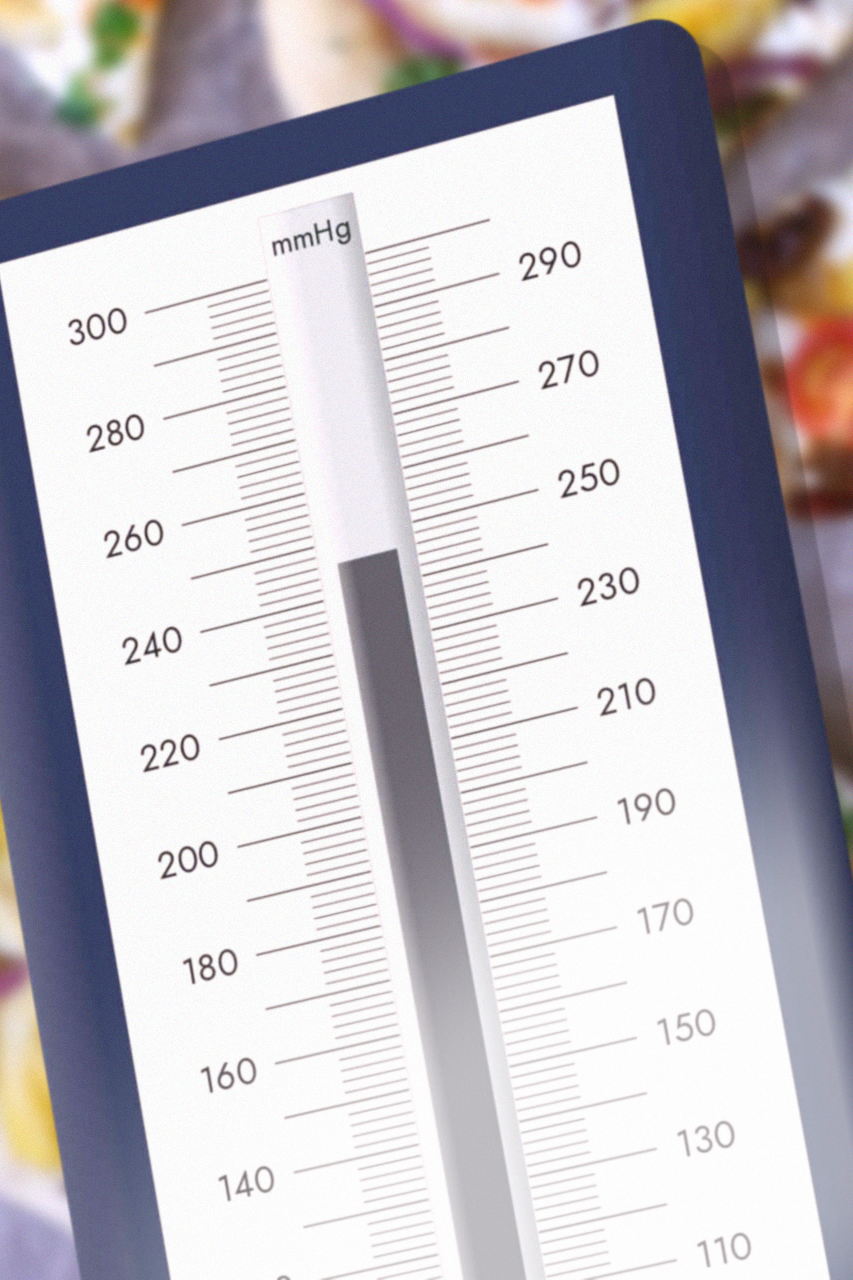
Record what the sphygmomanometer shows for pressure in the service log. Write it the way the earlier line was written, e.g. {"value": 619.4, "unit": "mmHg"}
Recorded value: {"value": 246, "unit": "mmHg"}
